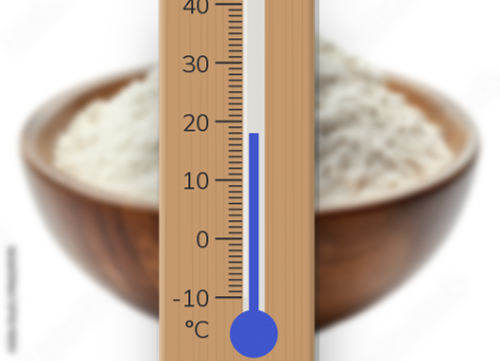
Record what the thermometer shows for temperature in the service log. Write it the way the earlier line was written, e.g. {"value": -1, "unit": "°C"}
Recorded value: {"value": 18, "unit": "°C"}
